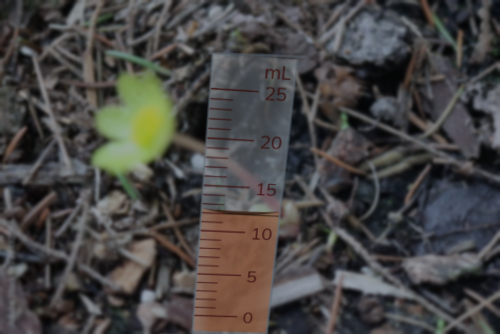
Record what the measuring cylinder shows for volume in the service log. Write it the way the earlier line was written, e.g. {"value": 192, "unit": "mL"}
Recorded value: {"value": 12, "unit": "mL"}
